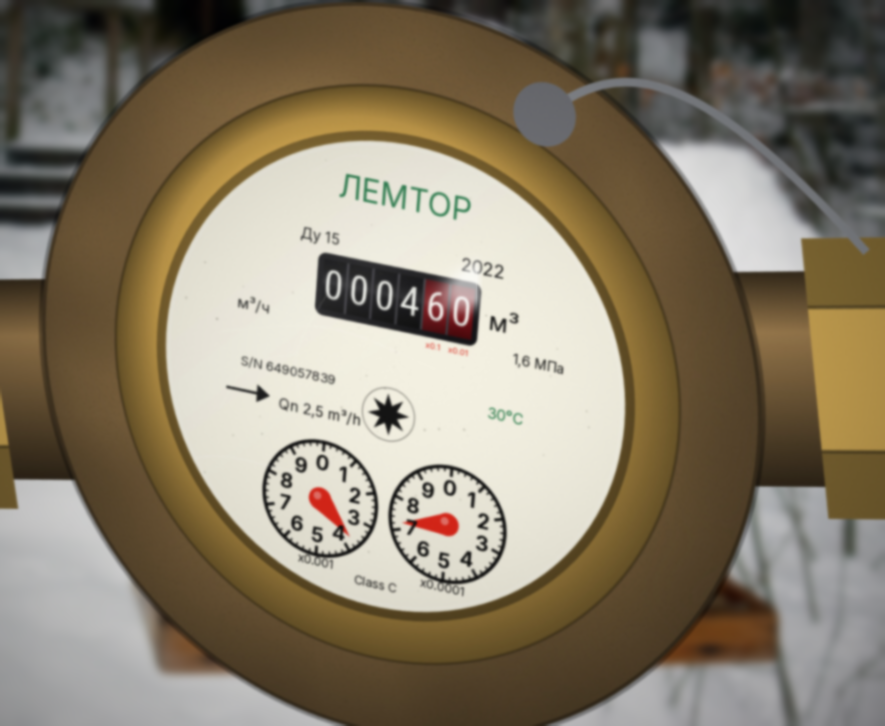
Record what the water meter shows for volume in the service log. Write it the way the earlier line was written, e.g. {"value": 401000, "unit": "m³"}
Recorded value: {"value": 4.6037, "unit": "m³"}
